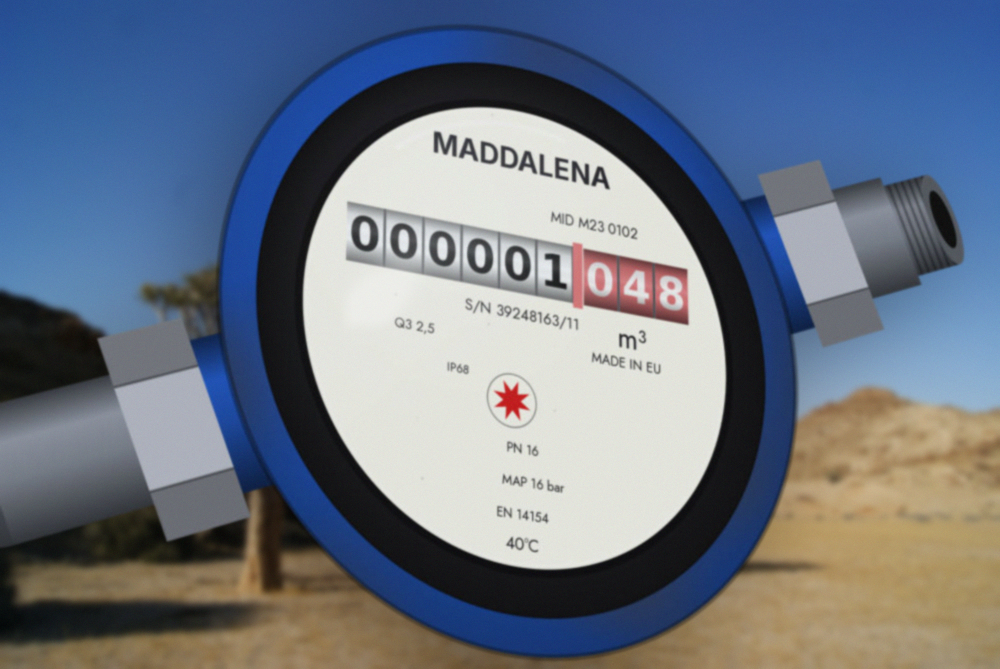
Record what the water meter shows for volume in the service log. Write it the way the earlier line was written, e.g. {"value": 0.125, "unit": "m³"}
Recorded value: {"value": 1.048, "unit": "m³"}
